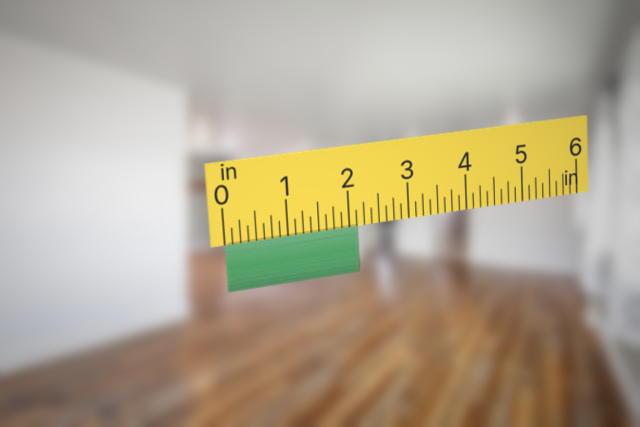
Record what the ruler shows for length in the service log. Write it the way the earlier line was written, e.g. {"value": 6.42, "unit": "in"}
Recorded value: {"value": 2.125, "unit": "in"}
